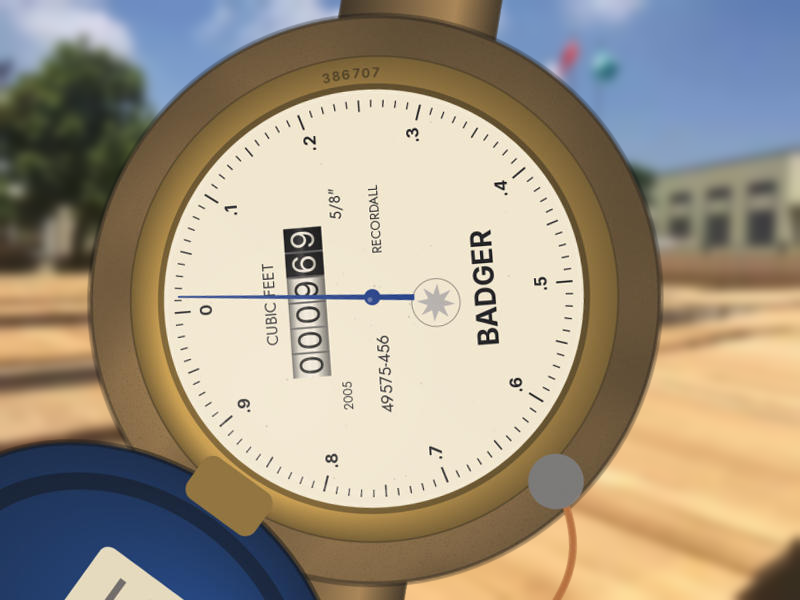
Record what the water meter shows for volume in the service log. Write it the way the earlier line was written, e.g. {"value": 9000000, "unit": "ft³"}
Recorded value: {"value": 969.01, "unit": "ft³"}
